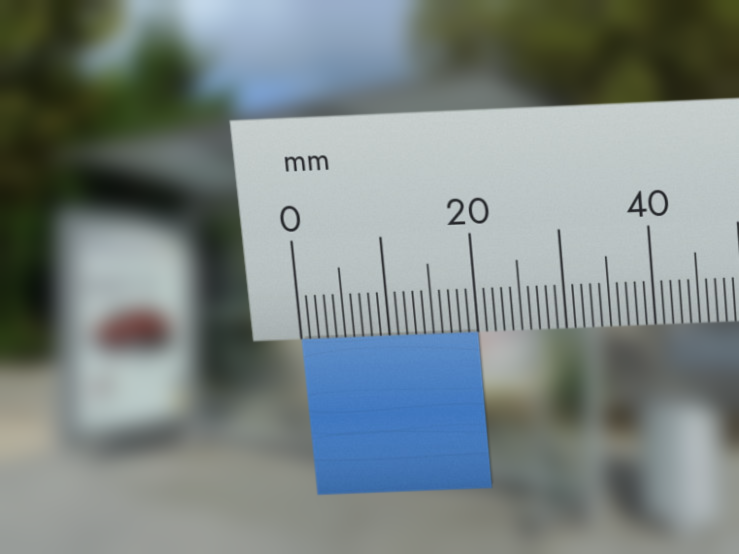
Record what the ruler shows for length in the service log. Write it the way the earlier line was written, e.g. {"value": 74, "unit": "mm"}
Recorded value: {"value": 20, "unit": "mm"}
